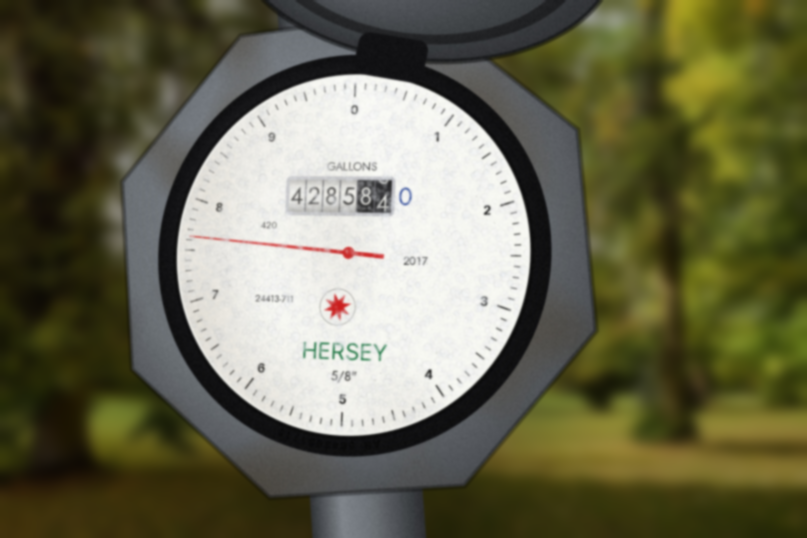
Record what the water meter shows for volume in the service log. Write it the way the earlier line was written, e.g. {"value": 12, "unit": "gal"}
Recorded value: {"value": 4285837.6, "unit": "gal"}
